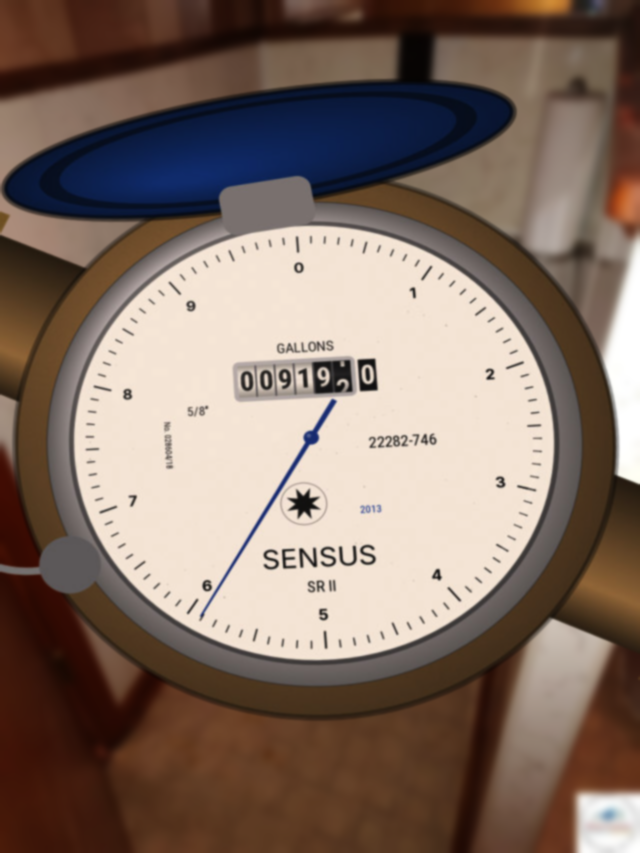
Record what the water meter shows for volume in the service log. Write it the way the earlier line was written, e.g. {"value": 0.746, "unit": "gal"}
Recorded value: {"value": 91915.9, "unit": "gal"}
